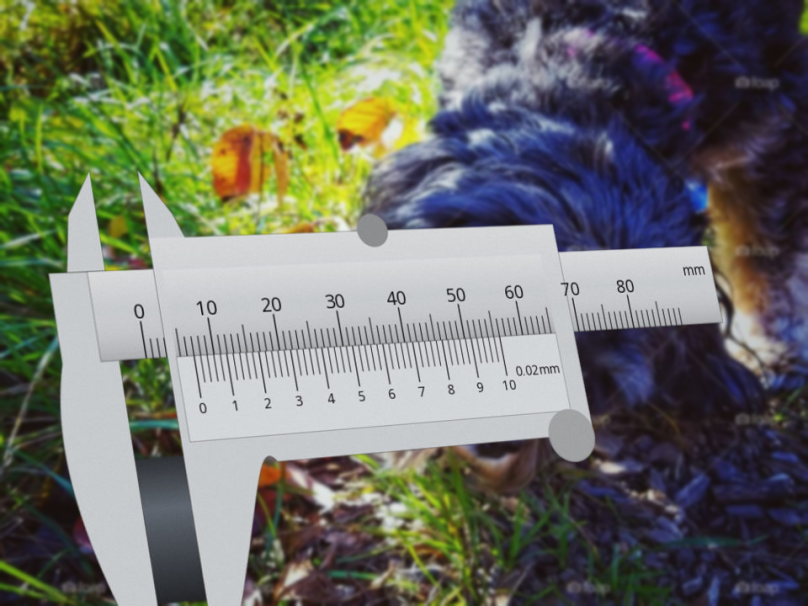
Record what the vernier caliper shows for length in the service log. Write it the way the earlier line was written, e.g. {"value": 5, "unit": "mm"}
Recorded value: {"value": 7.0, "unit": "mm"}
